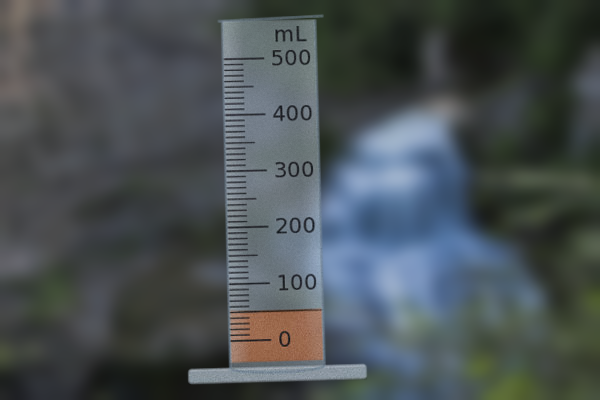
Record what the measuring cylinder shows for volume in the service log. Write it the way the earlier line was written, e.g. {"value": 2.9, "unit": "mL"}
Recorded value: {"value": 50, "unit": "mL"}
